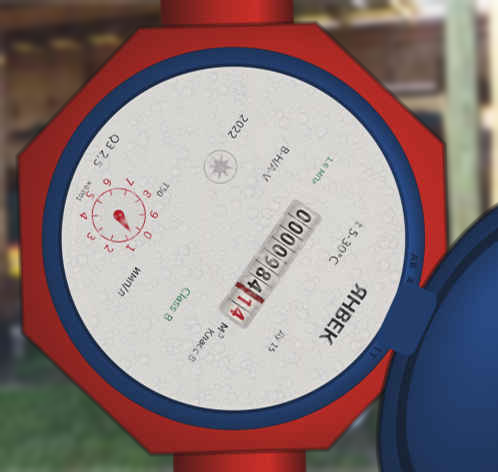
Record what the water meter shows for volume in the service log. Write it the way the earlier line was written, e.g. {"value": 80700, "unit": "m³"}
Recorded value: {"value": 984.140, "unit": "m³"}
